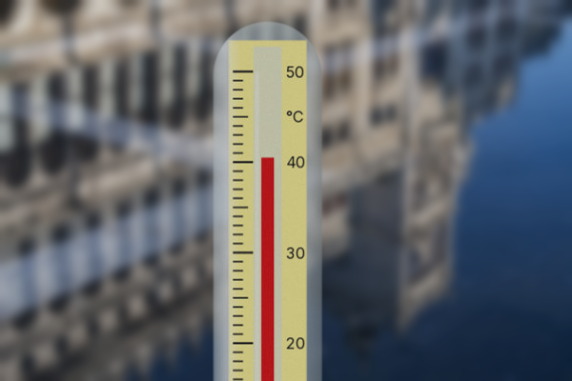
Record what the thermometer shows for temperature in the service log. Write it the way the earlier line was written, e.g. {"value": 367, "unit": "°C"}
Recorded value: {"value": 40.5, "unit": "°C"}
